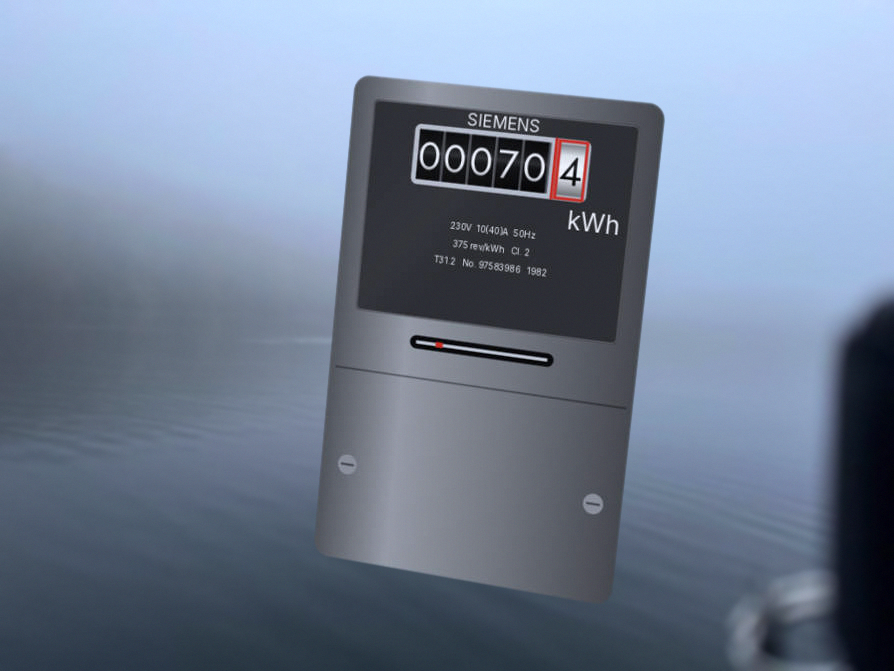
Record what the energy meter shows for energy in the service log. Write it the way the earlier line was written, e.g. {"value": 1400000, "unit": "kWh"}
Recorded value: {"value": 70.4, "unit": "kWh"}
